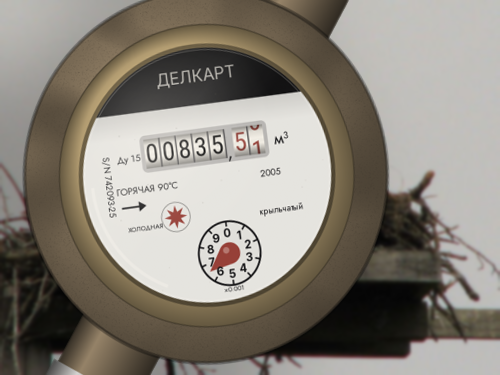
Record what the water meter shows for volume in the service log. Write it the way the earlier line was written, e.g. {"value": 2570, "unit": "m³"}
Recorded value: {"value": 835.506, "unit": "m³"}
